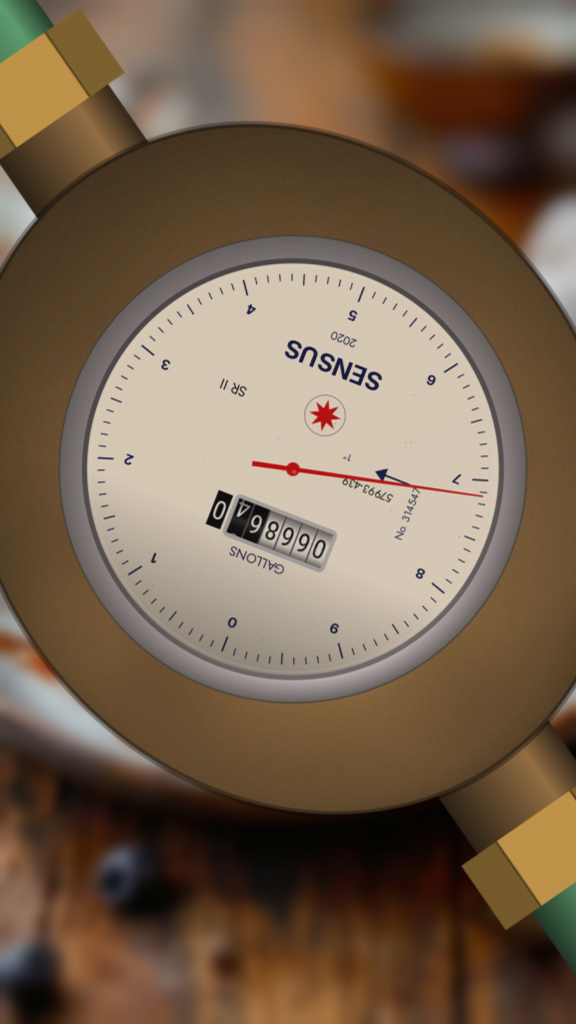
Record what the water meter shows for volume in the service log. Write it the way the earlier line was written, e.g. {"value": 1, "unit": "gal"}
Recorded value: {"value": 668637.1, "unit": "gal"}
